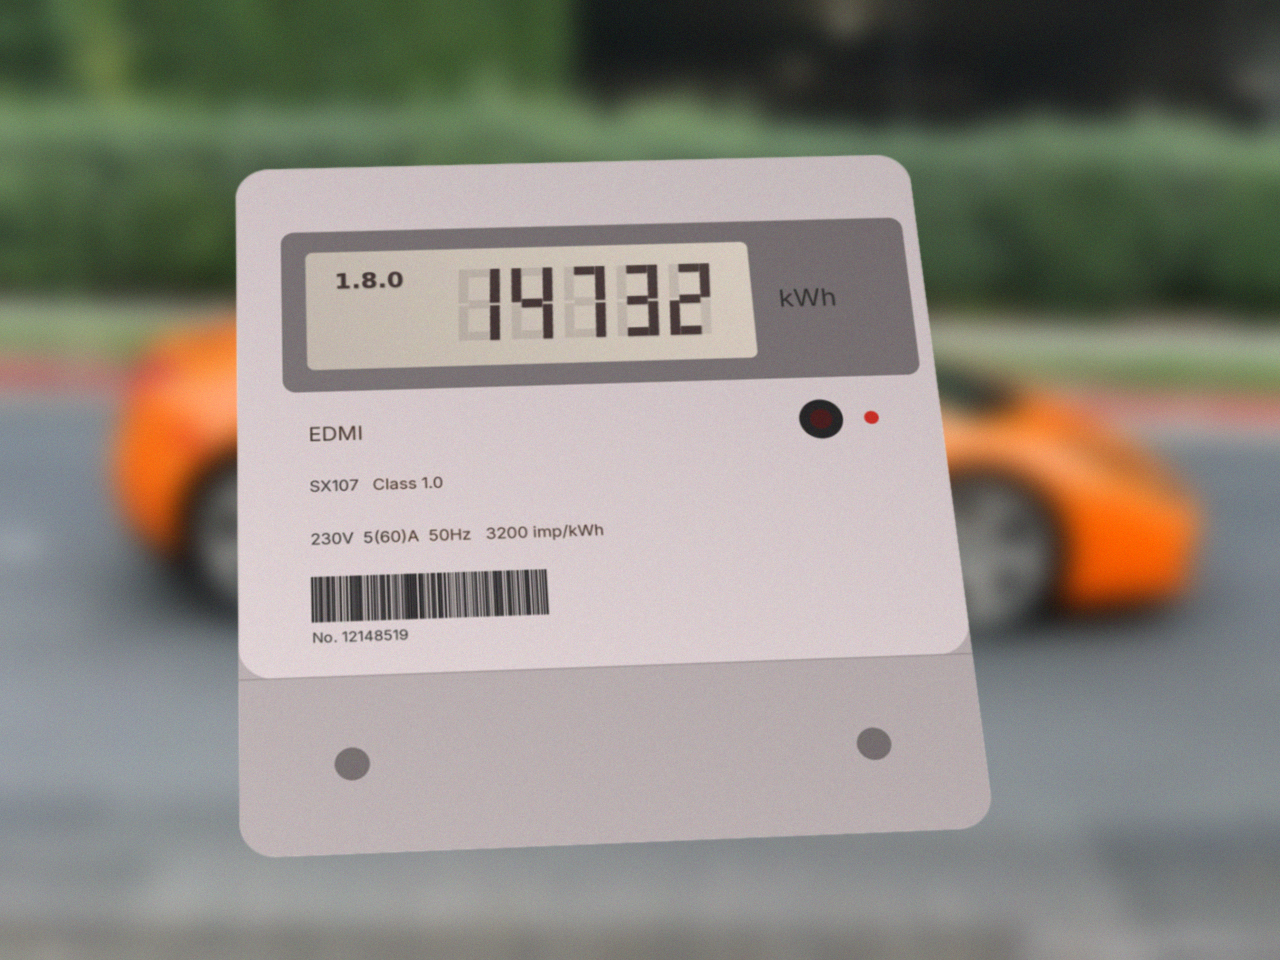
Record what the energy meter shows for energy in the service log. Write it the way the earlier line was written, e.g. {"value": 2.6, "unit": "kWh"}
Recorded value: {"value": 14732, "unit": "kWh"}
